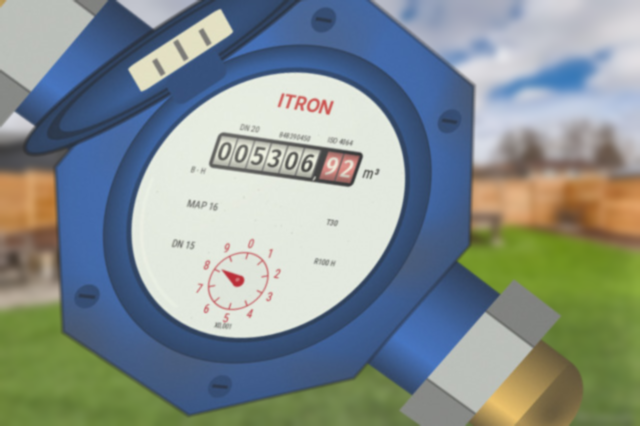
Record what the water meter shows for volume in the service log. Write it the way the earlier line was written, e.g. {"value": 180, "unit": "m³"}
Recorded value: {"value": 5306.928, "unit": "m³"}
